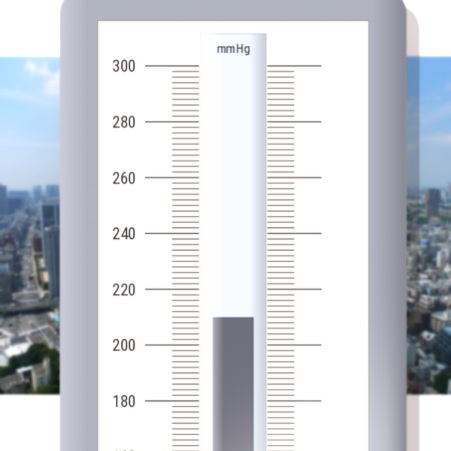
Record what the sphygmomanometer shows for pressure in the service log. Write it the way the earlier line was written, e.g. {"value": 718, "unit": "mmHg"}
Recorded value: {"value": 210, "unit": "mmHg"}
